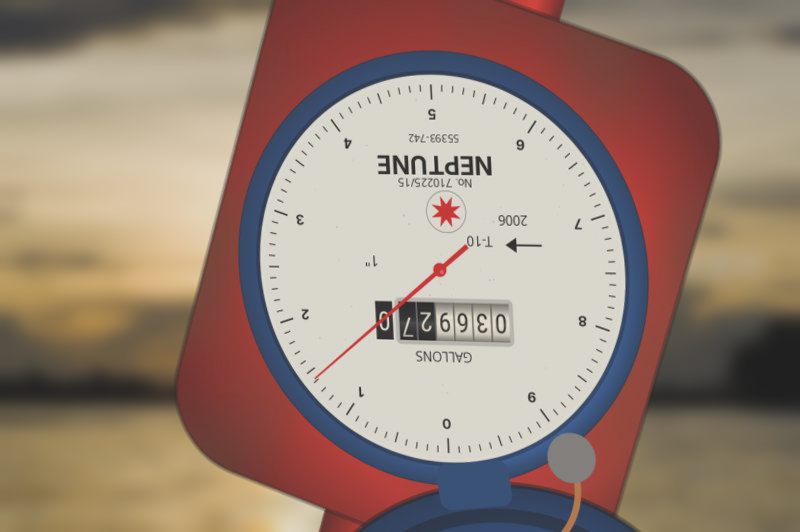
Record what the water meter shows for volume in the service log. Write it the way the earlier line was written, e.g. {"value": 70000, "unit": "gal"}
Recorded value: {"value": 369271.4, "unit": "gal"}
